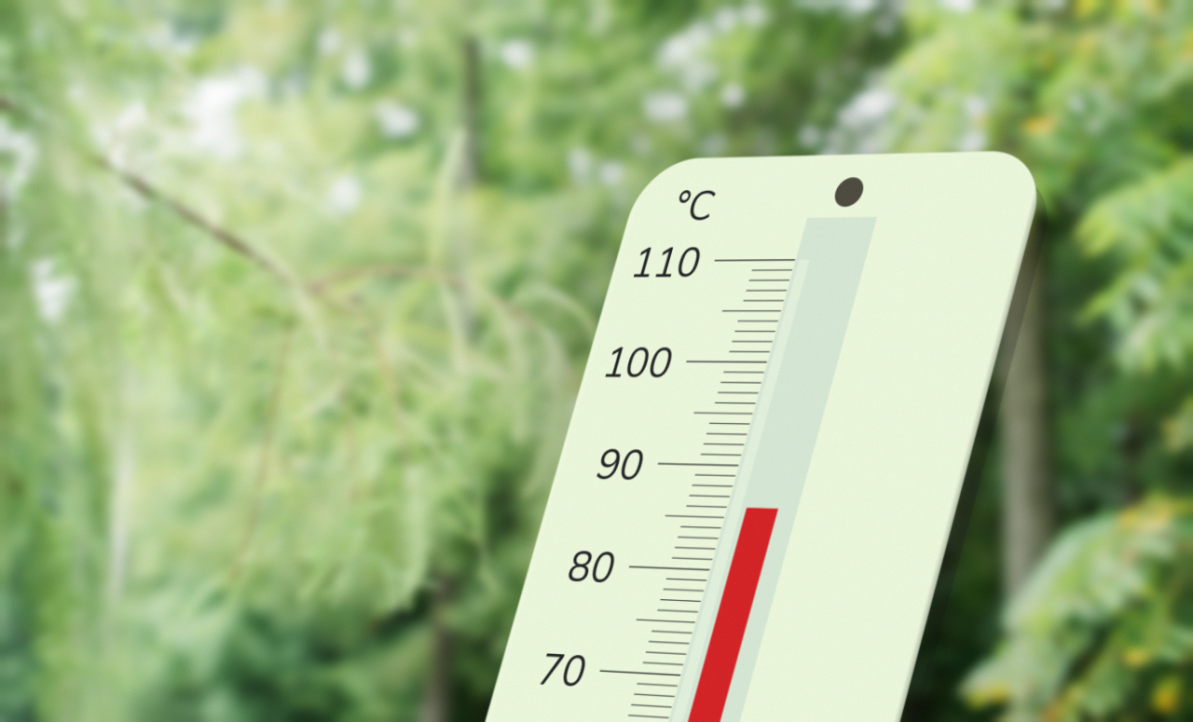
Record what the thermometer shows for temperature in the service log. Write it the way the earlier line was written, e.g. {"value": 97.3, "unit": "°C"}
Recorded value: {"value": 86, "unit": "°C"}
